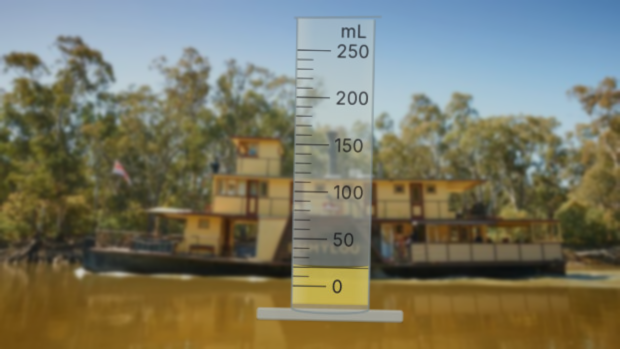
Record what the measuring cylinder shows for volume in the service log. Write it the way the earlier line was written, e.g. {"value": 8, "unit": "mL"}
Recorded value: {"value": 20, "unit": "mL"}
